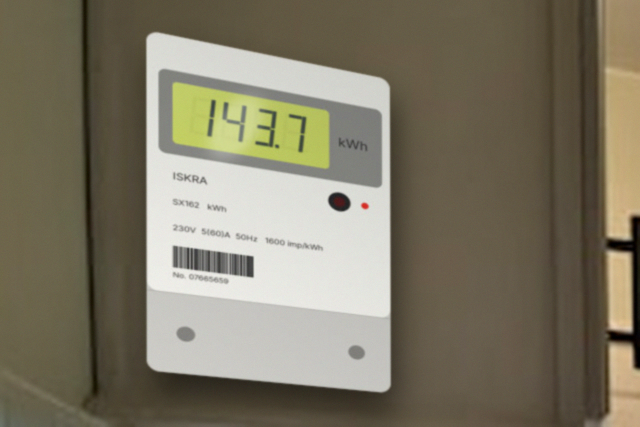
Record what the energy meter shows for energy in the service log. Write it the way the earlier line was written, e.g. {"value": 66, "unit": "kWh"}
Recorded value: {"value": 143.7, "unit": "kWh"}
